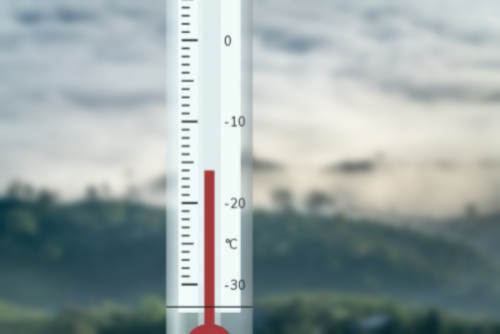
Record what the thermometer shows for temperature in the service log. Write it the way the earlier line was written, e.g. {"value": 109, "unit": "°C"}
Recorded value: {"value": -16, "unit": "°C"}
